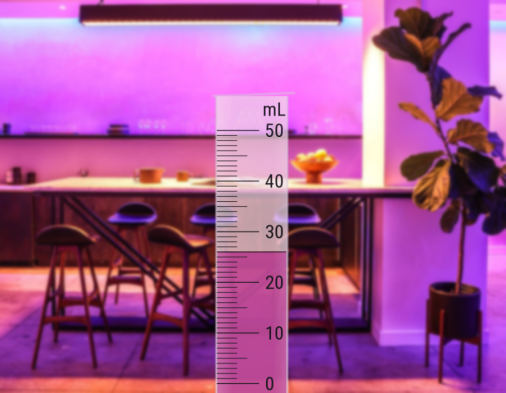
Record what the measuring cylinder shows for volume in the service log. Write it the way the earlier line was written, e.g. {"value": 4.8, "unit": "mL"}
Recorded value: {"value": 26, "unit": "mL"}
